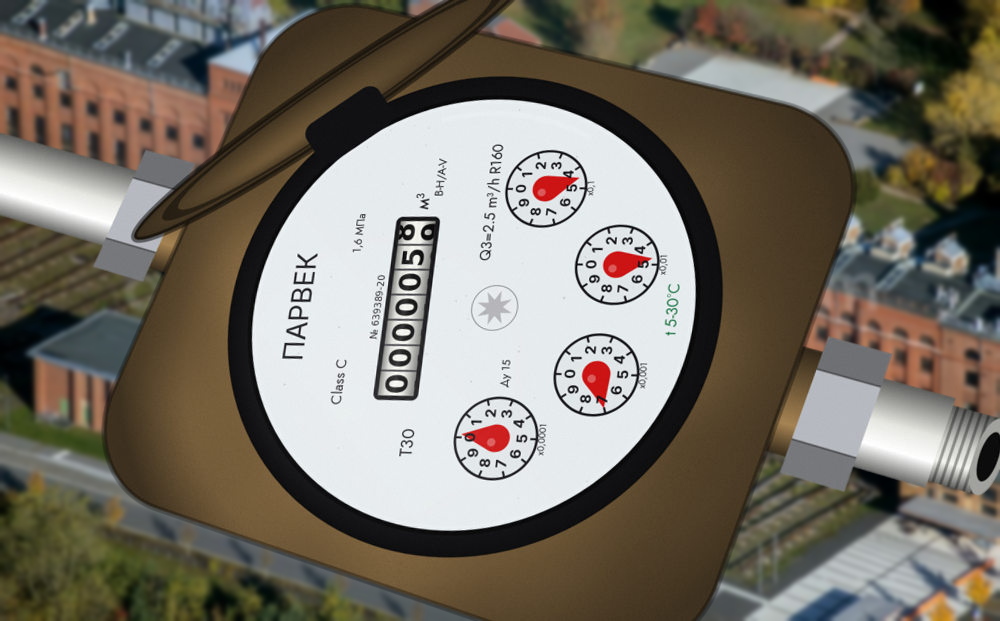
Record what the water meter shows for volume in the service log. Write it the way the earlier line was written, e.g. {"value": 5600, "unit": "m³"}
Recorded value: {"value": 58.4470, "unit": "m³"}
